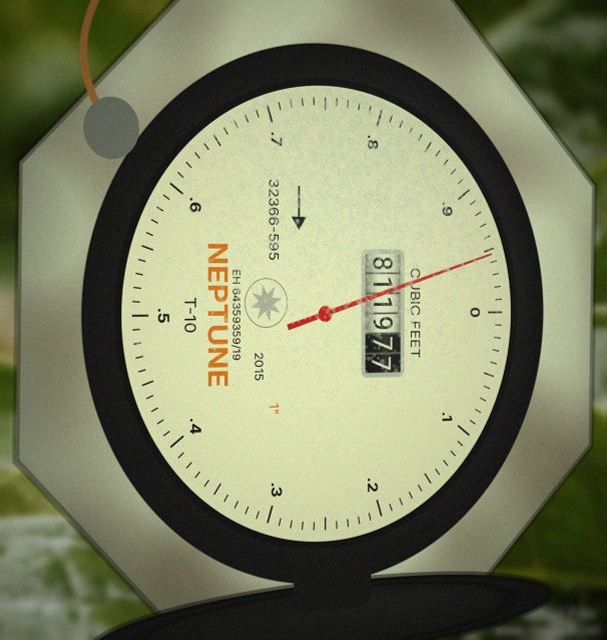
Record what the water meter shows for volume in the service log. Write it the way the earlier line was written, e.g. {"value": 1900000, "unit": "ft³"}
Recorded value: {"value": 811976.95, "unit": "ft³"}
